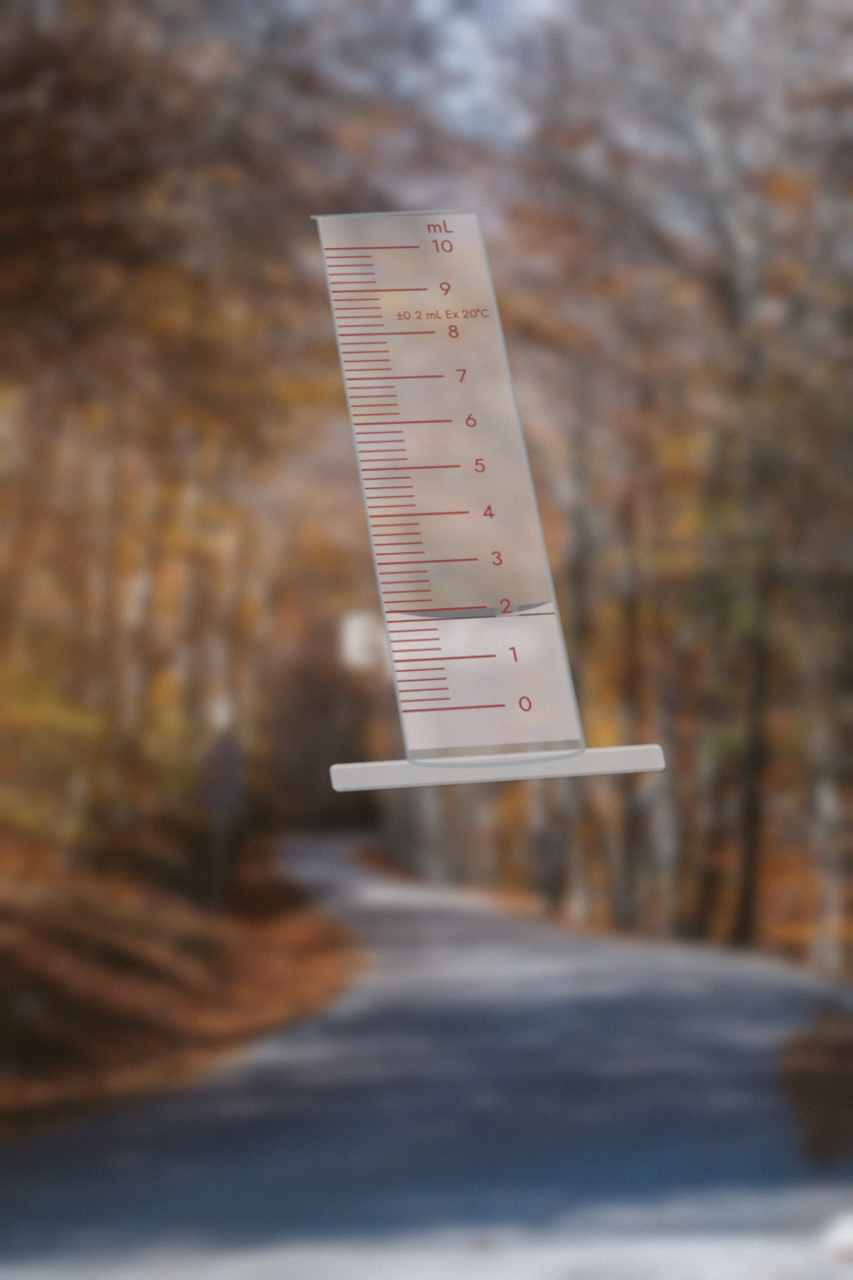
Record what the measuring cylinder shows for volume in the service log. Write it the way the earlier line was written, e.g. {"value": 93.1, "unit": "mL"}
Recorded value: {"value": 1.8, "unit": "mL"}
